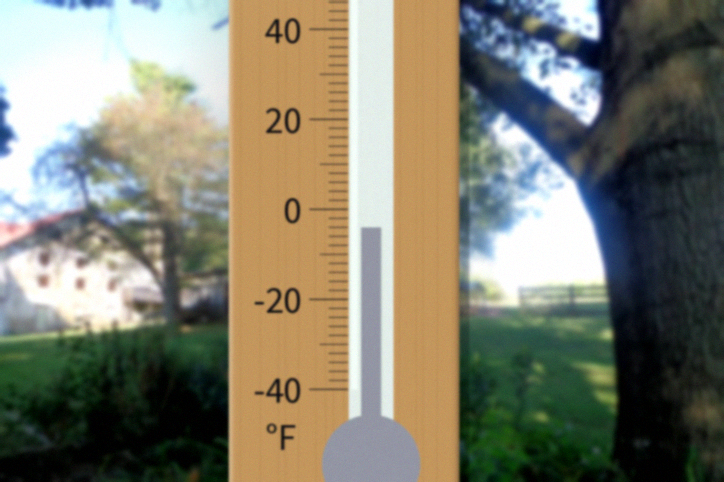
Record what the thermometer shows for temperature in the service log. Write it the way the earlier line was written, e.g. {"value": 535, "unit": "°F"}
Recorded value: {"value": -4, "unit": "°F"}
